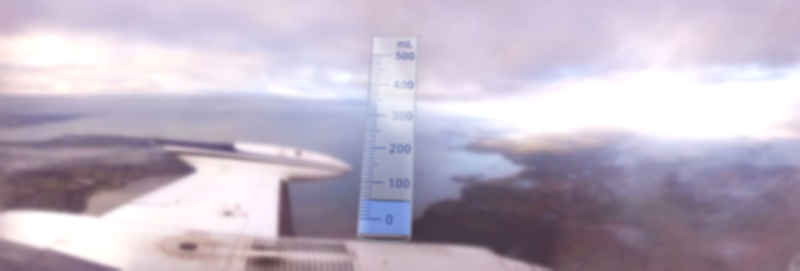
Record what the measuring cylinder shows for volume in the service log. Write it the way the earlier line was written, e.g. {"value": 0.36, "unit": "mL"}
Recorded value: {"value": 50, "unit": "mL"}
